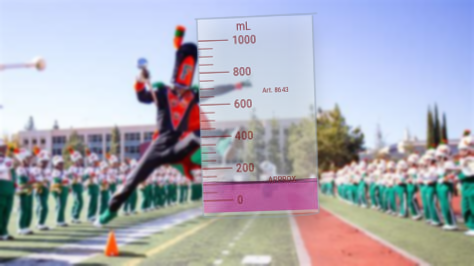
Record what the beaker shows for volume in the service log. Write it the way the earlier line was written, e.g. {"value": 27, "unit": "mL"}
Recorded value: {"value": 100, "unit": "mL"}
